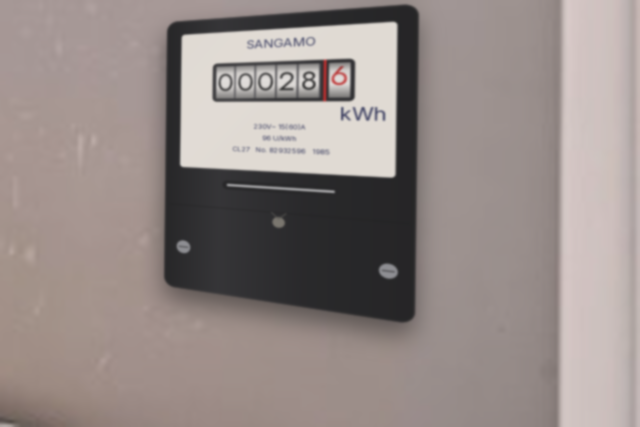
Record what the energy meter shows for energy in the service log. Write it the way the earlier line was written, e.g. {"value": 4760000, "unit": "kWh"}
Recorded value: {"value": 28.6, "unit": "kWh"}
